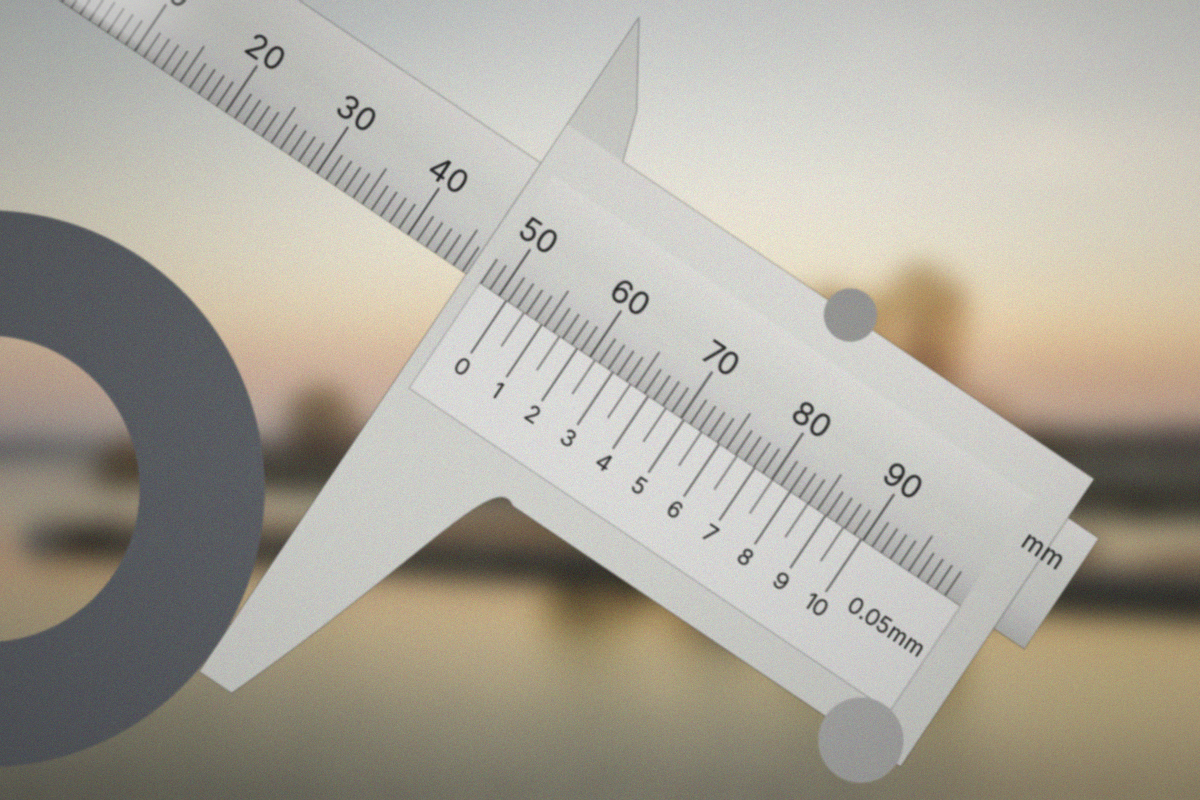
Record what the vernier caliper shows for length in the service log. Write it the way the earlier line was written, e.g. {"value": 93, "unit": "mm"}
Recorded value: {"value": 50.8, "unit": "mm"}
